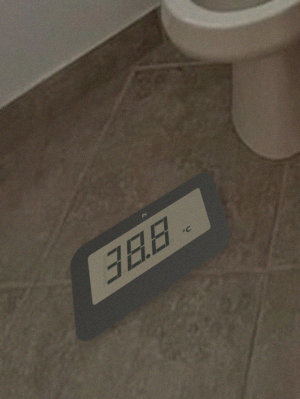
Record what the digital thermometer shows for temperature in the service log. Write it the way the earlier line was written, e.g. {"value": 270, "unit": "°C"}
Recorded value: {"value": 38.8, "unit": "°C"}
